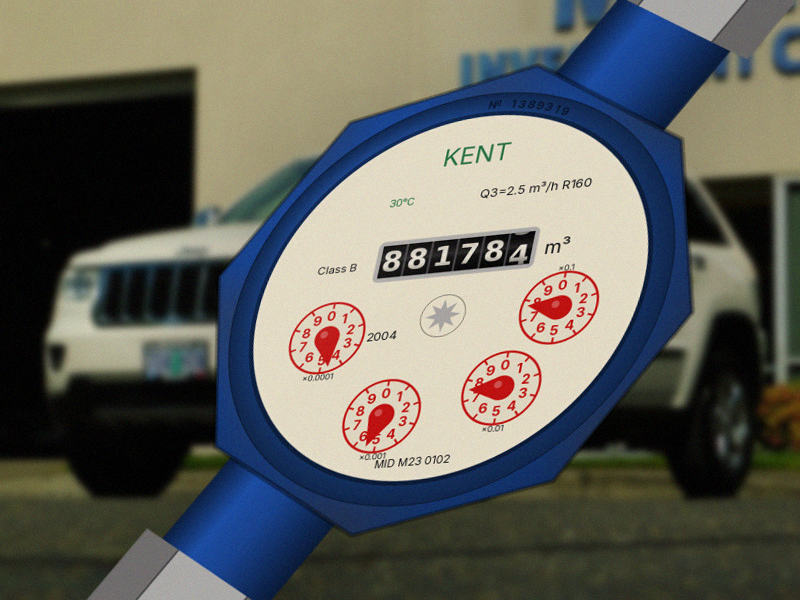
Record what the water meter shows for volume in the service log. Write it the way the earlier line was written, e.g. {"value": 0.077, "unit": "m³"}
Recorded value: {"value": 881783.7754, "unit": "m³"}
